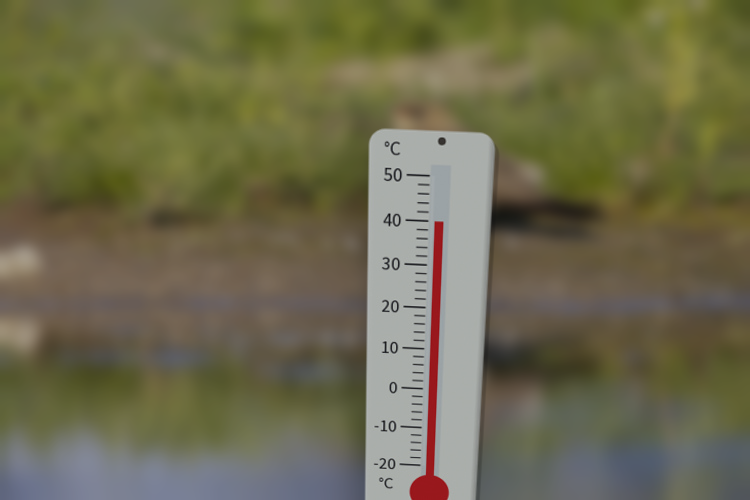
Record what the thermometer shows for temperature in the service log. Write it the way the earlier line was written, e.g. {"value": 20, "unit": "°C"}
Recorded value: {"value": 40, "unit": "°C"}
